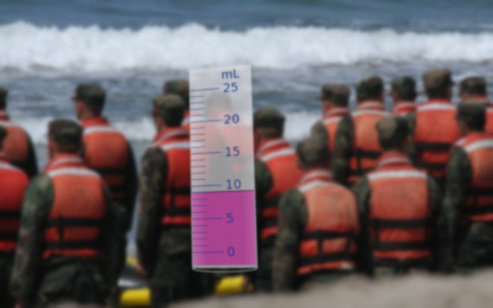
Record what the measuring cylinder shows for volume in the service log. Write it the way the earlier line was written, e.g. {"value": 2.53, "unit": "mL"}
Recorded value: {"value": 9, "unit": "mL"}
